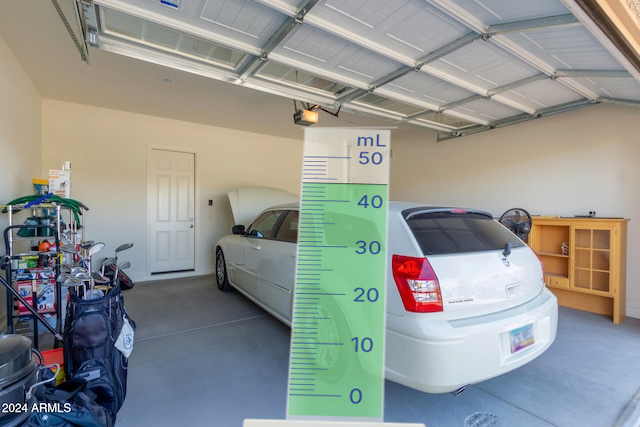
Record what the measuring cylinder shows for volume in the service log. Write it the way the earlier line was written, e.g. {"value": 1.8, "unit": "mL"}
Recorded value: {"value": 44, "unit": "mL"}
